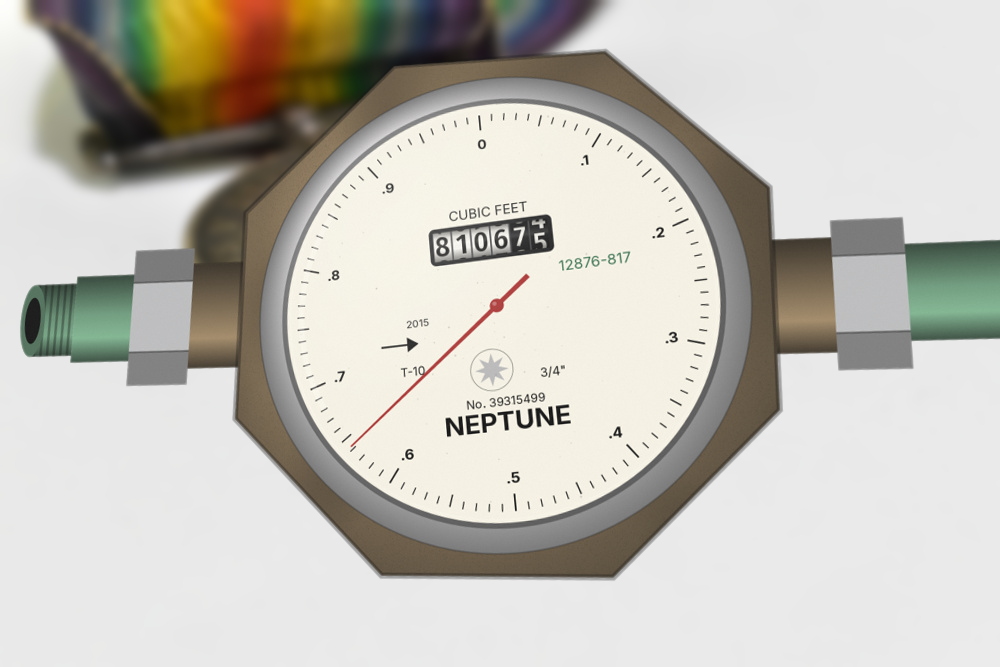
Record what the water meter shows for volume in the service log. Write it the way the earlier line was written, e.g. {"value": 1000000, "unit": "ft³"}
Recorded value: {"value": 810674.64, "unit": "ft³"}
